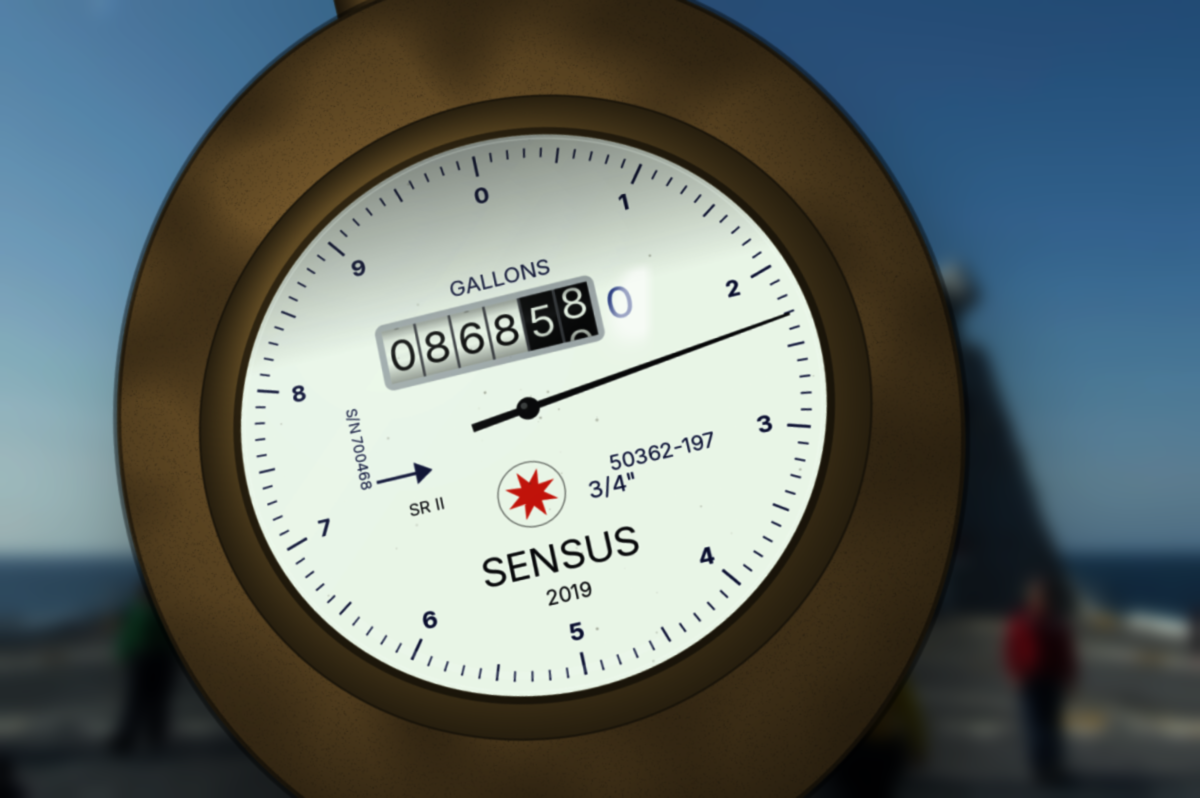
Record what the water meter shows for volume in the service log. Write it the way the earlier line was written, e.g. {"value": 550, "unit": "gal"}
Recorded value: {"value": 868582.3, "unit": "gal"}
